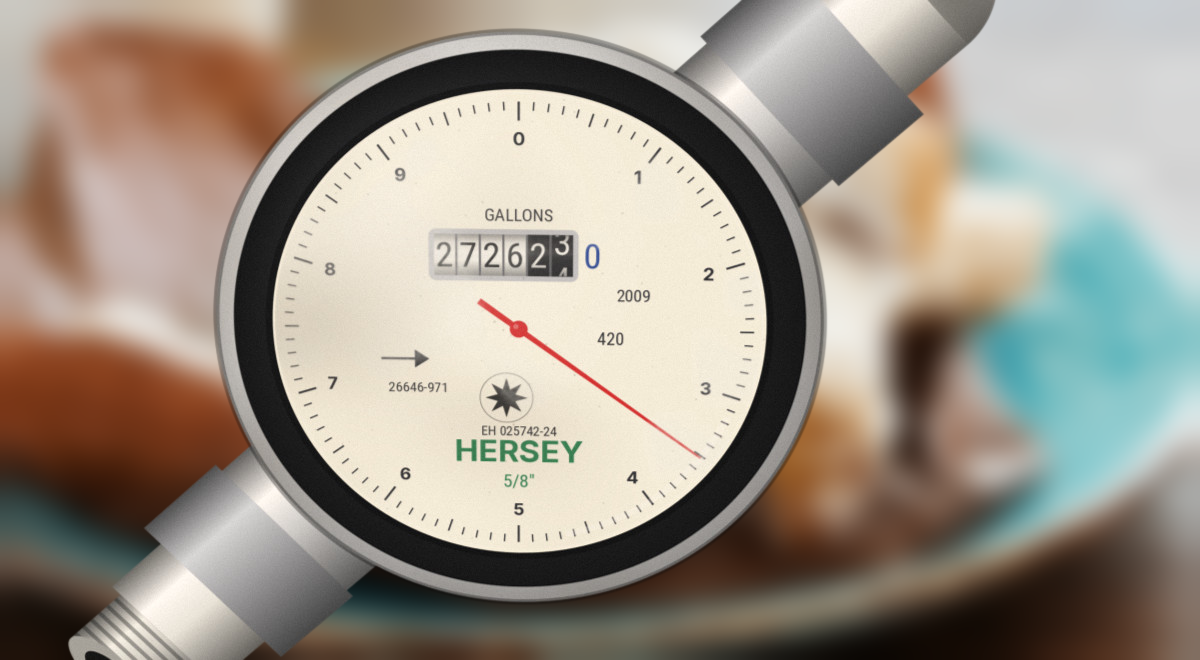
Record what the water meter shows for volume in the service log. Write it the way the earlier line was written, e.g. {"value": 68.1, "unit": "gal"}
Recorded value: {"value": 2726233.5, "unit": "gal"}
